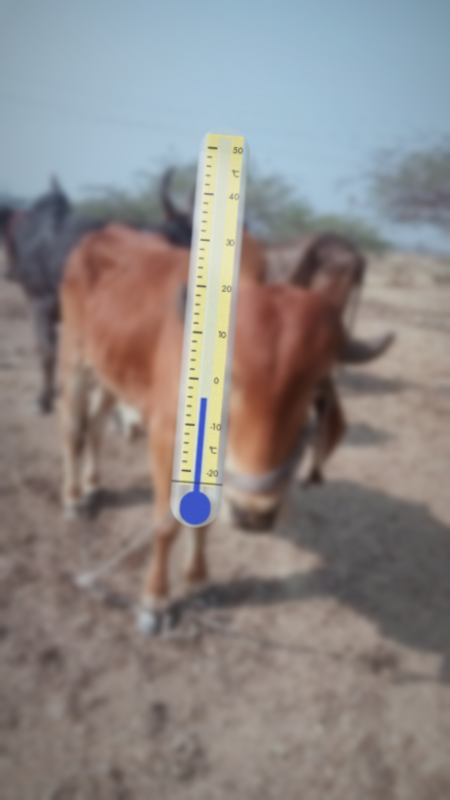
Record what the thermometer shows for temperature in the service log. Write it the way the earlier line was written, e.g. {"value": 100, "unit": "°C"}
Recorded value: {"value": -4, "unit": "°C"}
